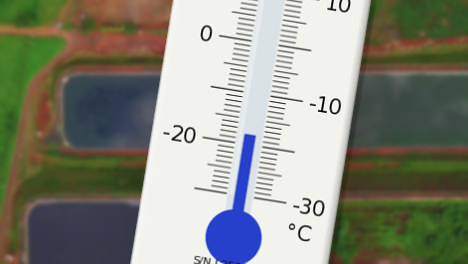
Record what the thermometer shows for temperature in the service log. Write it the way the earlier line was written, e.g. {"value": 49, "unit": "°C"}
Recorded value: {"value": -18, "unit": "°C"}
